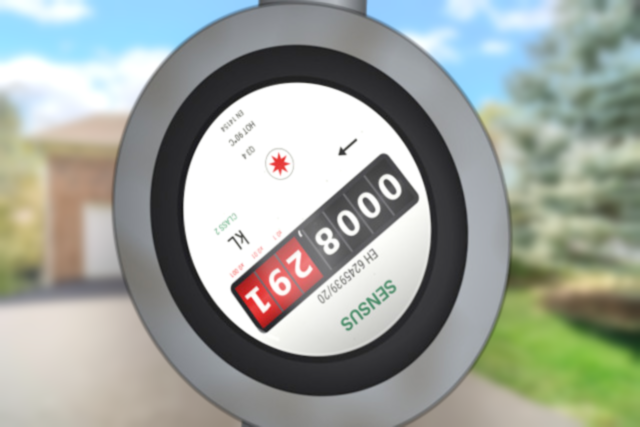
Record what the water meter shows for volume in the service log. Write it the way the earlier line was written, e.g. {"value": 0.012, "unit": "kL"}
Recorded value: {"value": 8.291, "unit": "kL"}
